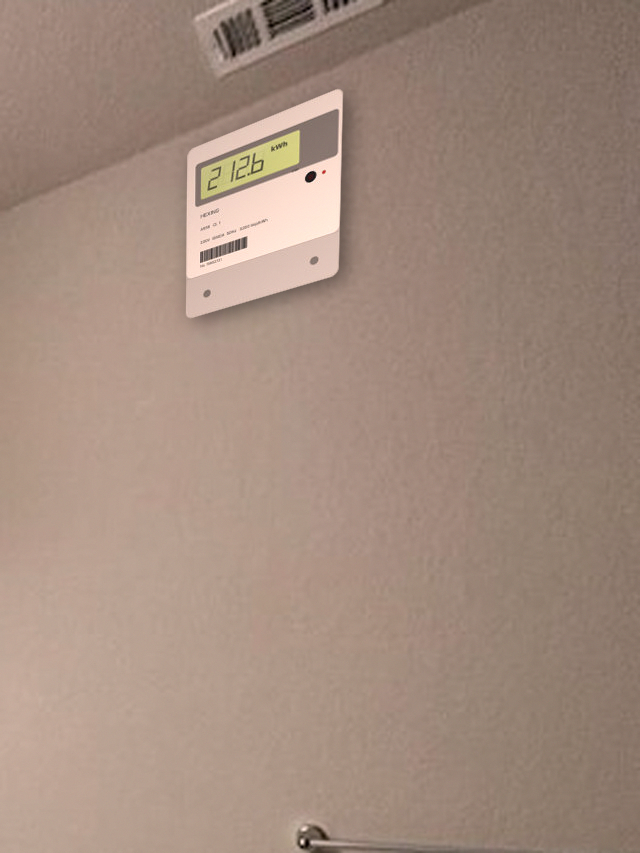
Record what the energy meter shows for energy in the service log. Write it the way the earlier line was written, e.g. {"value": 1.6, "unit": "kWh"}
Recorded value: {"value": 212.6, "unit": "kWh"}
